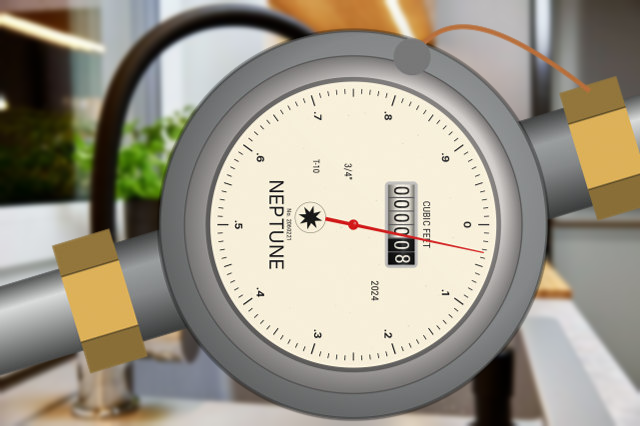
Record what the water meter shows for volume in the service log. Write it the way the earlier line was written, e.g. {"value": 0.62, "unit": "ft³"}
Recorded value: {"value": 8.03, "unit": "ft³"}
